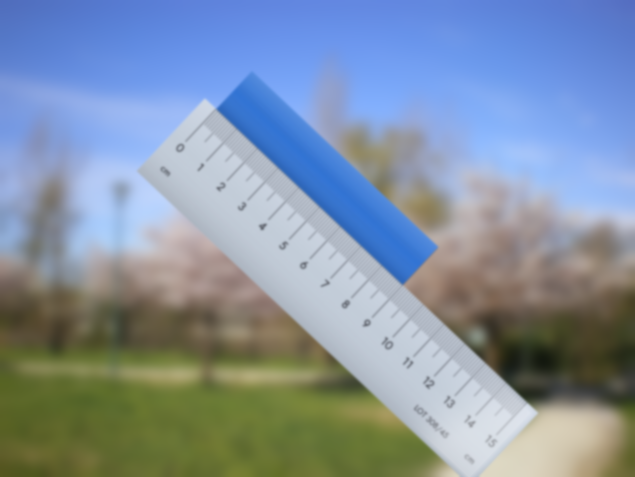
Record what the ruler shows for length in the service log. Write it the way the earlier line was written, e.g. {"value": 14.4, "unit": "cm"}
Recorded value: {"value": 9, "unit": "cm"}
